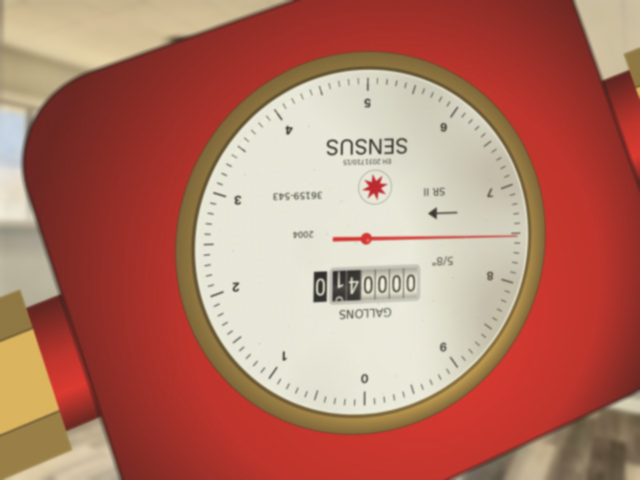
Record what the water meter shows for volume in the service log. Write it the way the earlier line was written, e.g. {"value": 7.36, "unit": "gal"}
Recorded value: {"value": 407.5, "unit": "gal"}
